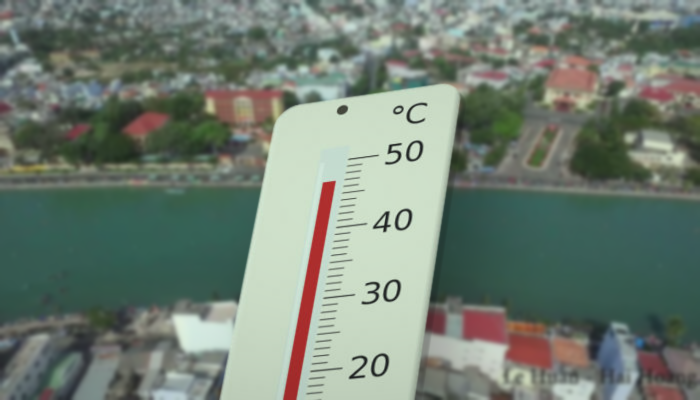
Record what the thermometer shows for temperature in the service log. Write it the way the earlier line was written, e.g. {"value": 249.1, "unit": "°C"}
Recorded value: {"value": 47, "unit": "°C"}
